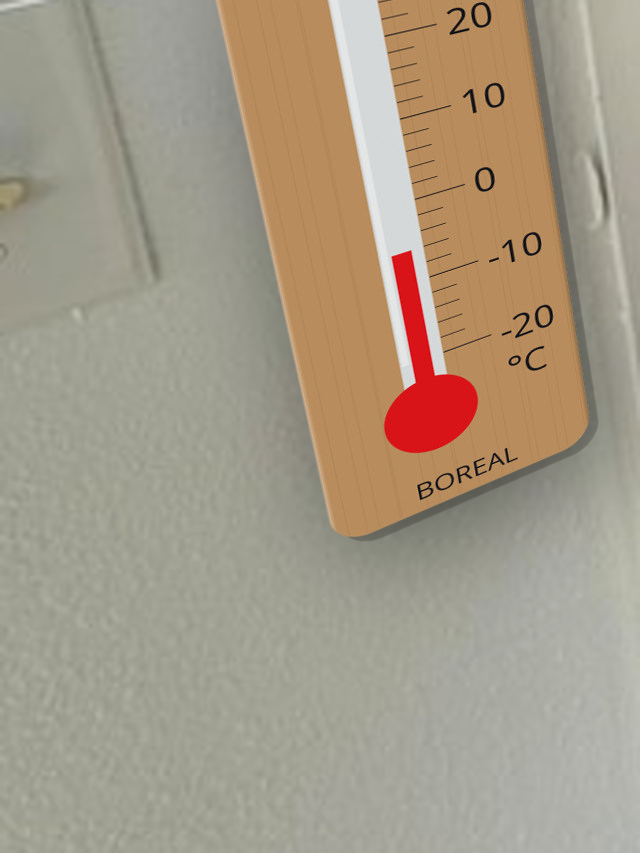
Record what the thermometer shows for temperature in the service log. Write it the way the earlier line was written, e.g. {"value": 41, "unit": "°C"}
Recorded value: {"value": -6, "unit": "°C"}
